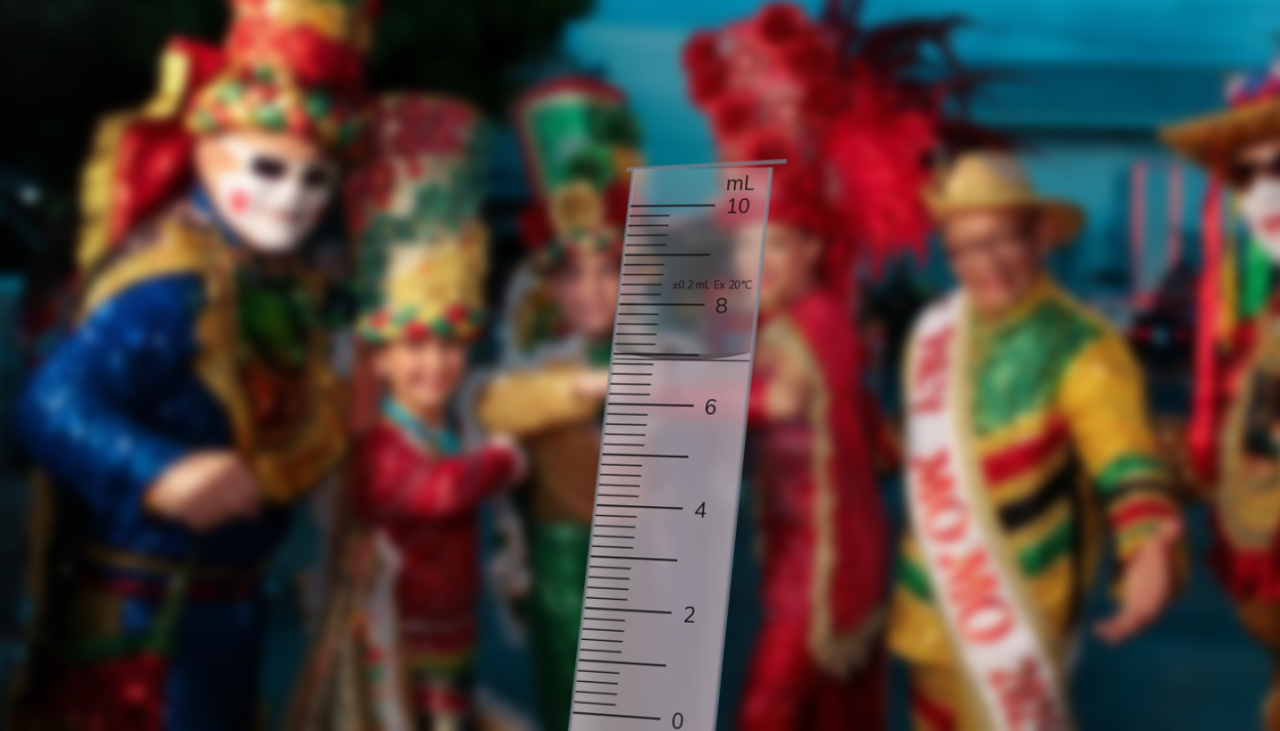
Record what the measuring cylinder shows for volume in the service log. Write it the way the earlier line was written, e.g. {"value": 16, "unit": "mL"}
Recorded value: {"value": 6.9, "unit": "mL"}
